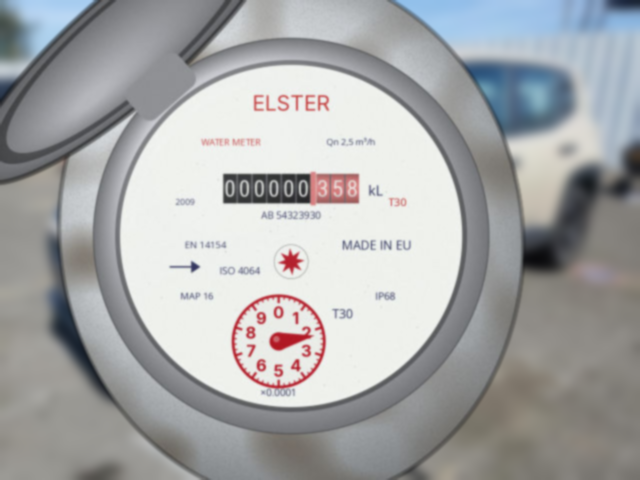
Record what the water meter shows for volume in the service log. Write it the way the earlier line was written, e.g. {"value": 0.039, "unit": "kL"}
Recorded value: {"value": 0.3582, "unit": "kL"}
